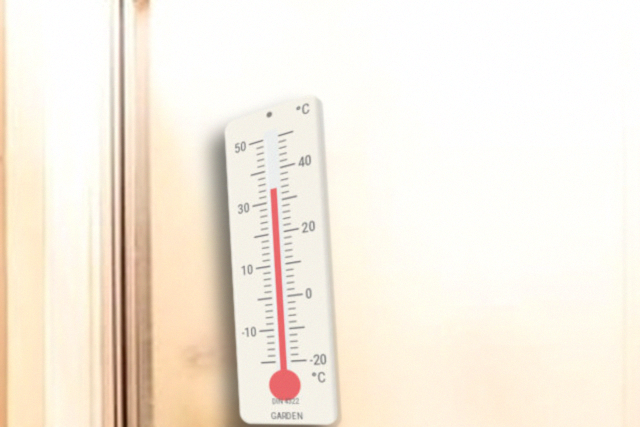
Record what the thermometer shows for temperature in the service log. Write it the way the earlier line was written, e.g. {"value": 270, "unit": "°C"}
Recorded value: {"value": 34, "unit": "°C"}
